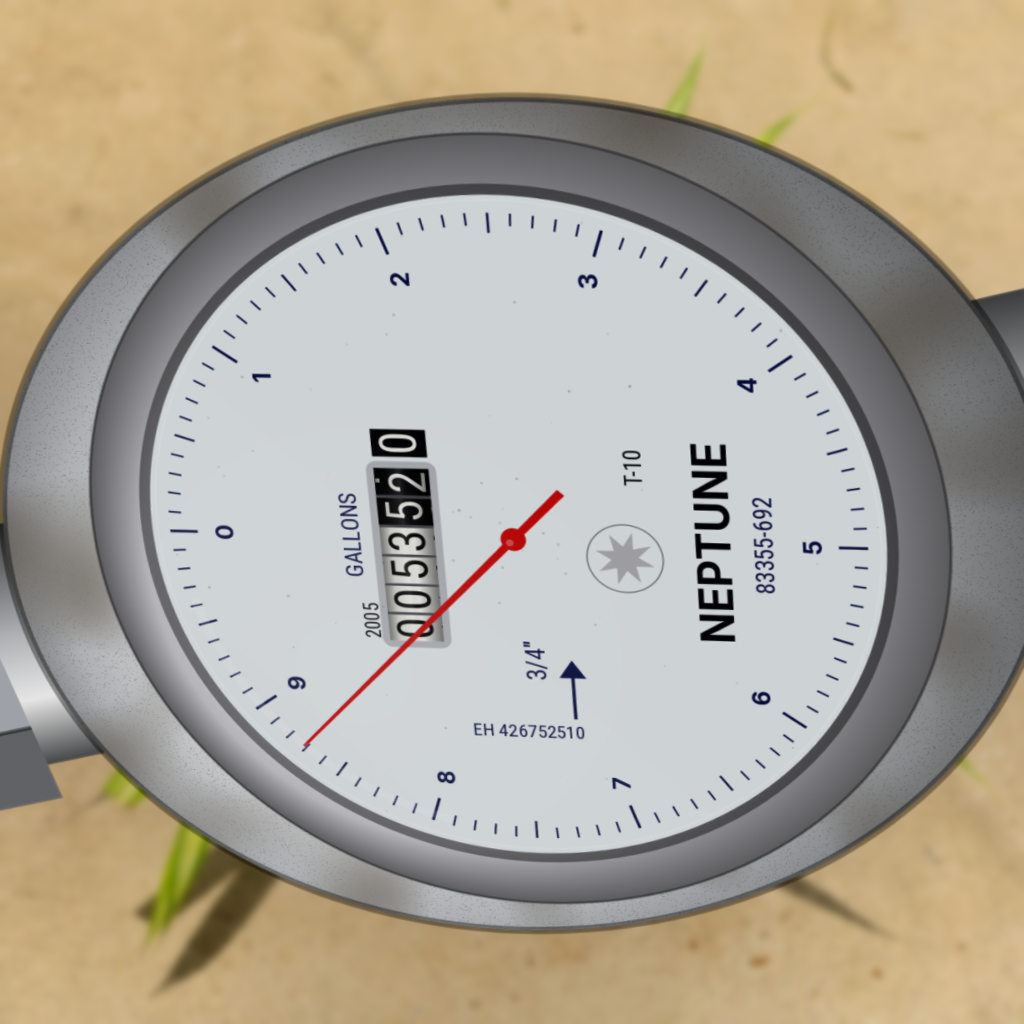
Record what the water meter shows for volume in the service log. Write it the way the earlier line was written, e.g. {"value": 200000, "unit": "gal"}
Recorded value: {"value": 53518.7, "unit": "gal"}
